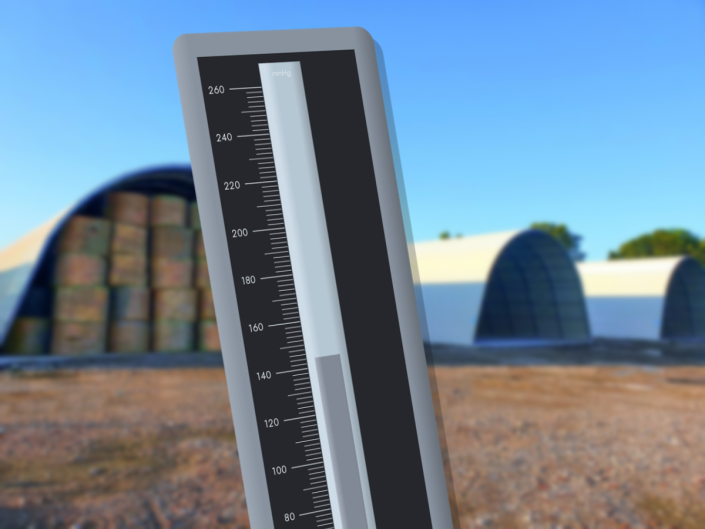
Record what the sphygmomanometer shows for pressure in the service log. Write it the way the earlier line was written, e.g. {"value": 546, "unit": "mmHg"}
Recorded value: {"value": 144, "unit": "mmHg"}
